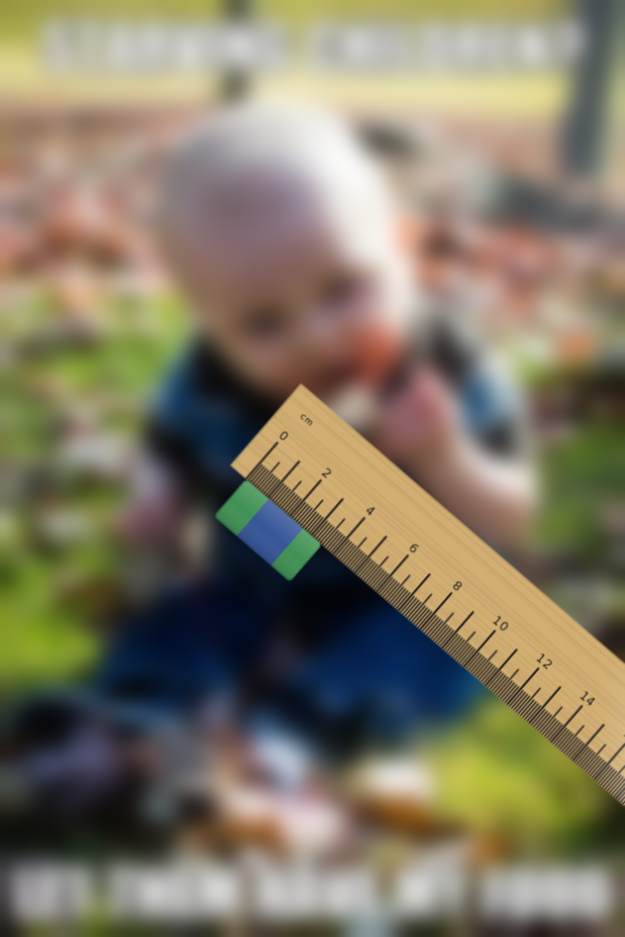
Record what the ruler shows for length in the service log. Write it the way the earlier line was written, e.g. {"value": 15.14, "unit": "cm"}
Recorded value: {"value": 3.5, "unit": "cm"}
